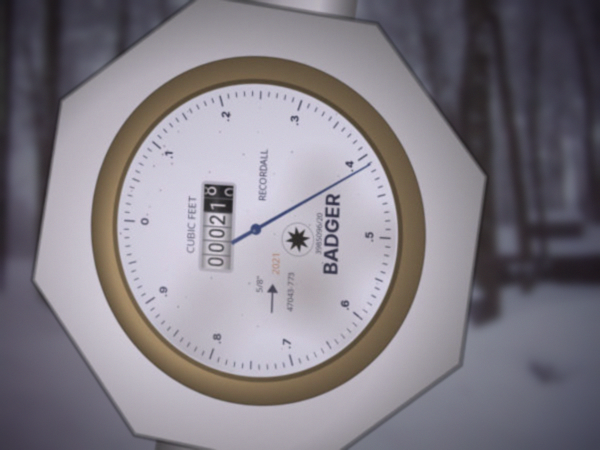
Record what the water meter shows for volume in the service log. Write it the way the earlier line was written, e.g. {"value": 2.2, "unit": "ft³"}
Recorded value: {"value": 218.41, "unit": "ft³"}
